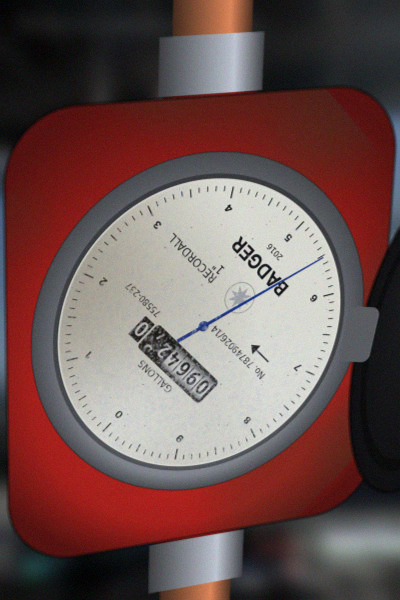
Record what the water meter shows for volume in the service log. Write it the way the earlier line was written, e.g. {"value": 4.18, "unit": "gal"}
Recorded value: {"value": 964235.5, "unit": "gal"}
